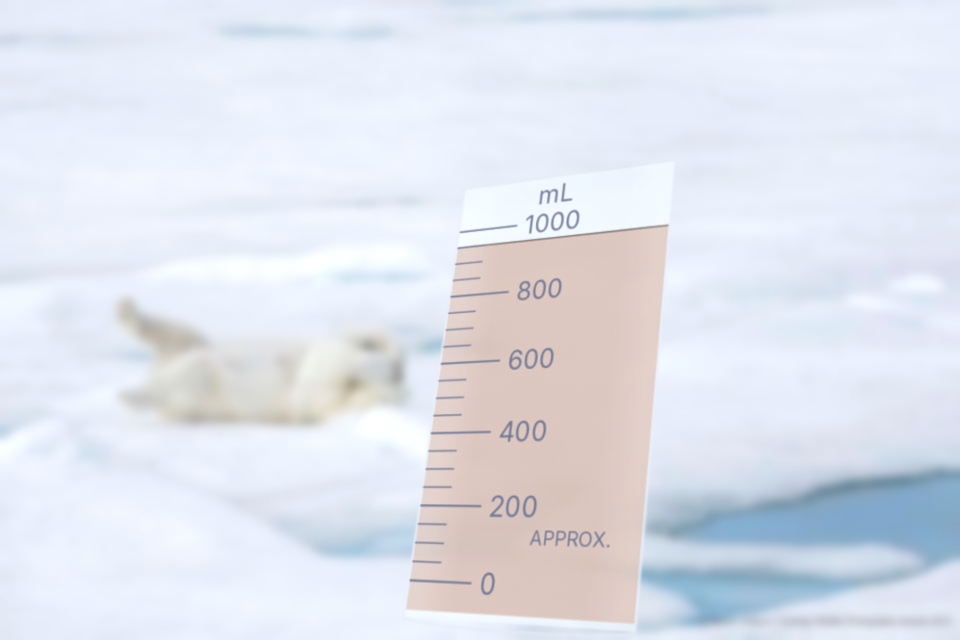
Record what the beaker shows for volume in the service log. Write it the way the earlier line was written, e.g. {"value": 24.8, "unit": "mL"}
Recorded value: {"value": 950, "unit": "mL"}
